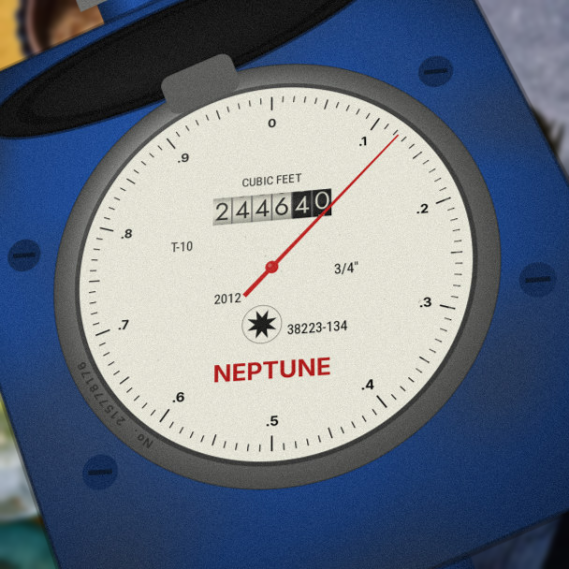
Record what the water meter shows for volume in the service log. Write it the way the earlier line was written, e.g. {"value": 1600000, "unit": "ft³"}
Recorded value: {"value": 244640.12, "unit": "ft³"}
